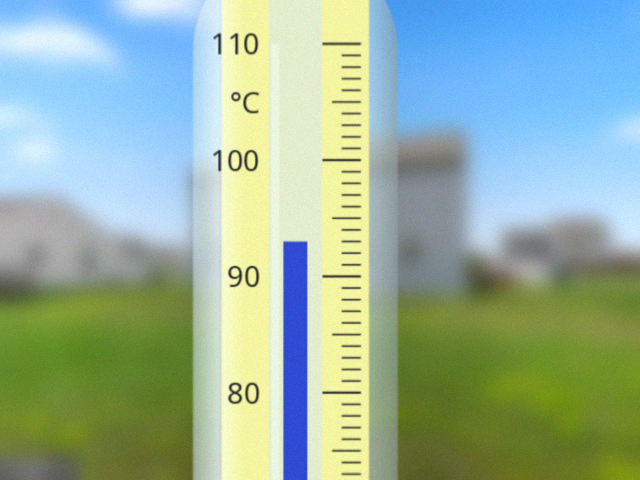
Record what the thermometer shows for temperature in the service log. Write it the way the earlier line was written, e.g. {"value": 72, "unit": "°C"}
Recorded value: {"value": 93, "unit": "°C"}
